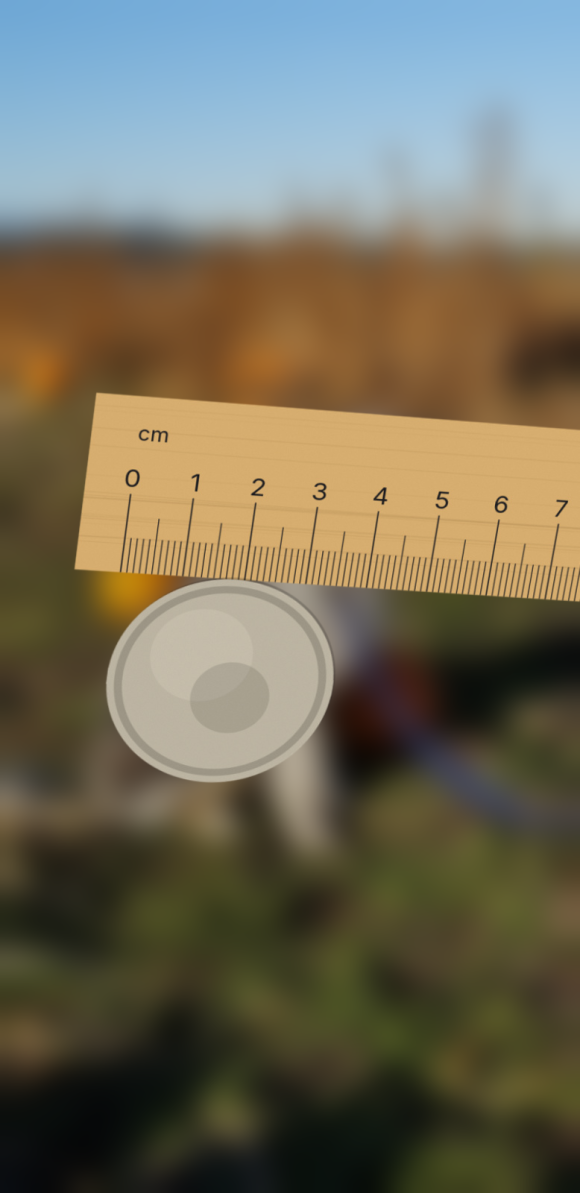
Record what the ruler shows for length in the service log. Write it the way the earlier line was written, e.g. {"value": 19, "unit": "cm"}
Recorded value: {"value": 3.7, "unit": "cm"}
